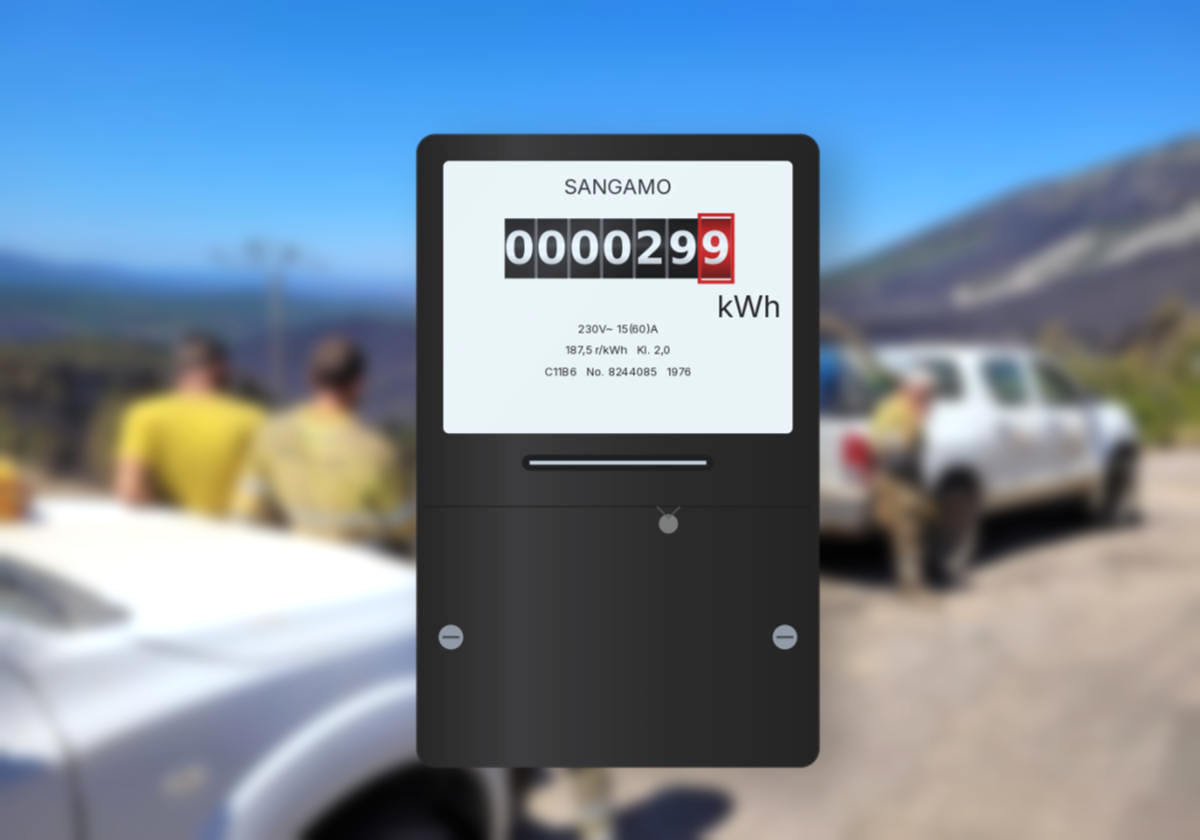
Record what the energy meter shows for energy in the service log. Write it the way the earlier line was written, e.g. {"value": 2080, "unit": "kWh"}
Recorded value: {"value": 29.9, "unit": "kWh"}
